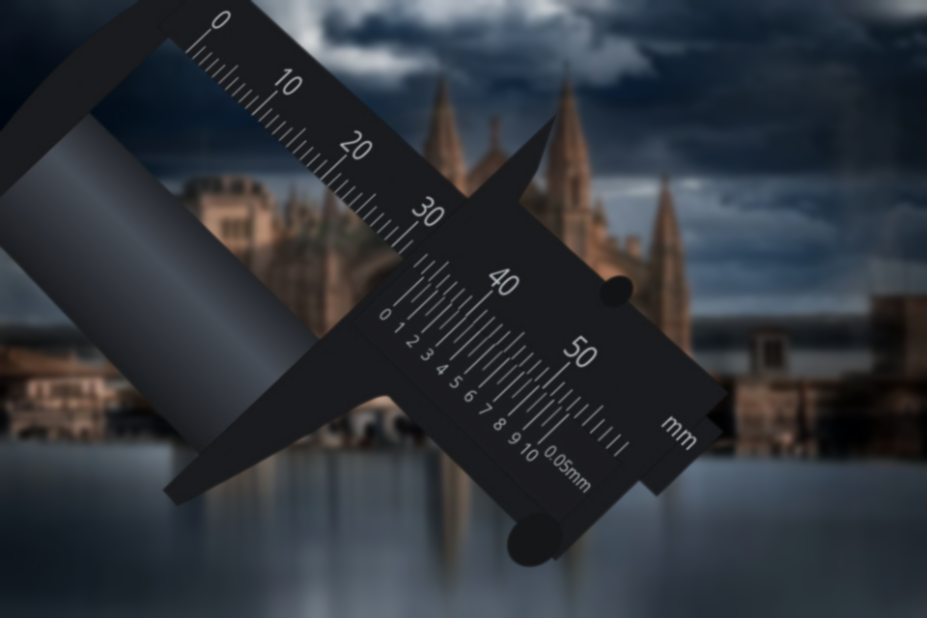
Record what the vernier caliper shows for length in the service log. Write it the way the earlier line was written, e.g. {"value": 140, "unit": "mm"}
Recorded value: {"value": 34.4, "unit": "mm"}
